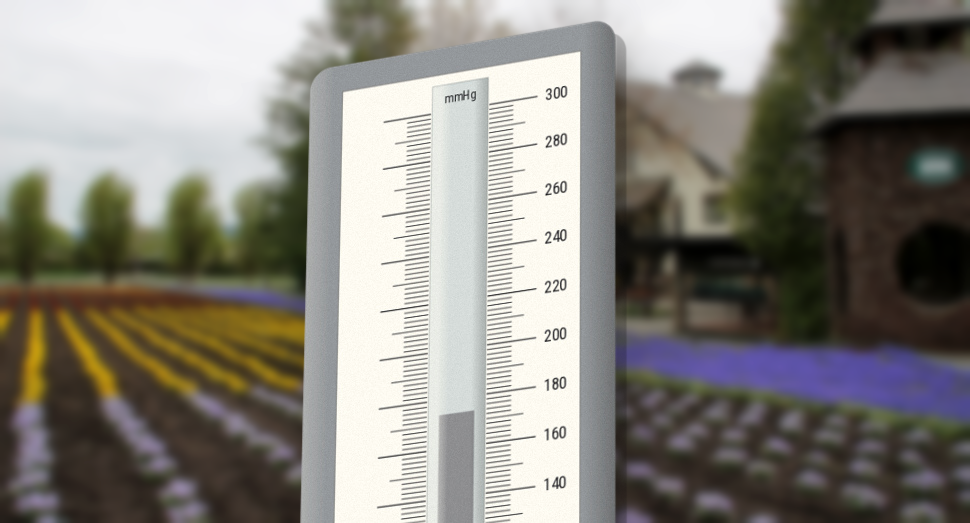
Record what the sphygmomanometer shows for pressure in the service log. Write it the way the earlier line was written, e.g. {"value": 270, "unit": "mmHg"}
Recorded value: {"value": 174, "unit": "mmHg"}
